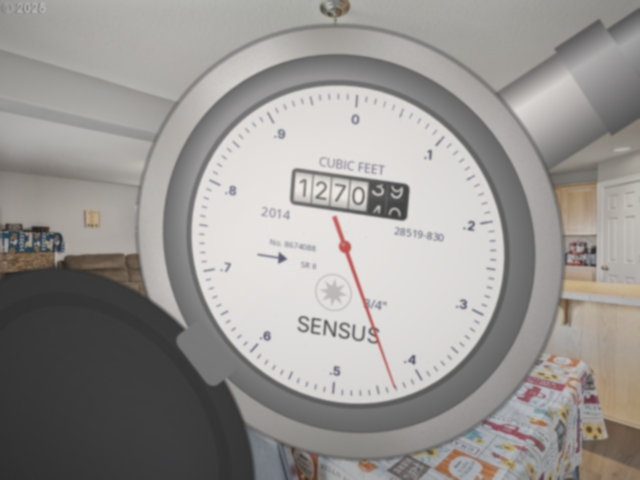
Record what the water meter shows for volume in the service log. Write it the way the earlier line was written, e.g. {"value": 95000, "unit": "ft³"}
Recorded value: {"value": 127039.43, "unit": "ft³"}
